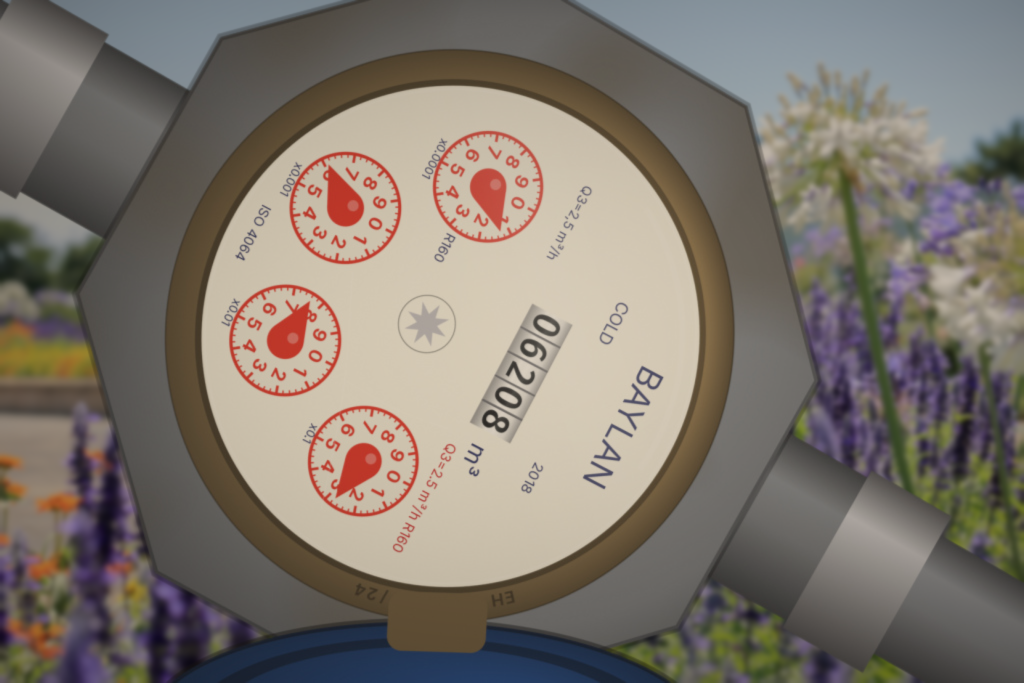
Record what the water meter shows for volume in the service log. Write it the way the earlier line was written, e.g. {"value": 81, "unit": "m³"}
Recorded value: {"value": 6208.2761, "unit": "m³"}
